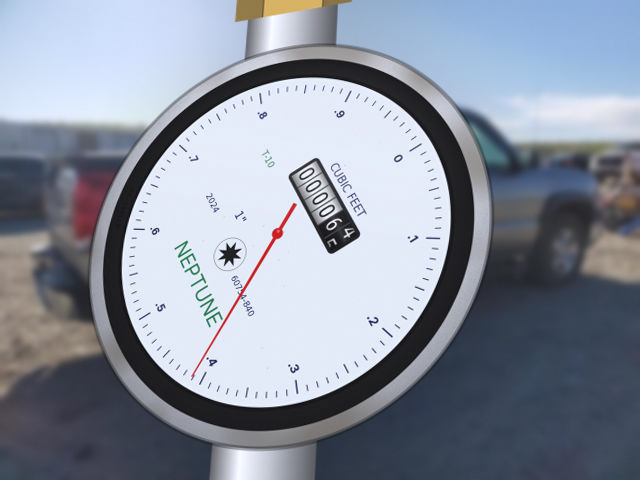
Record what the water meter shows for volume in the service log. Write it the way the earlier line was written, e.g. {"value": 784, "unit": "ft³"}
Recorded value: {"value": 64.41, "unit": "ft³"}
